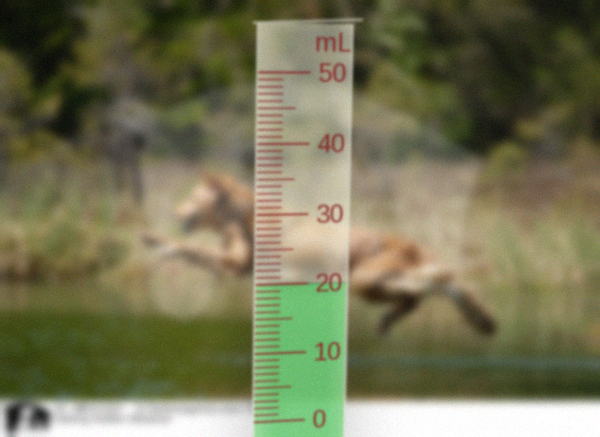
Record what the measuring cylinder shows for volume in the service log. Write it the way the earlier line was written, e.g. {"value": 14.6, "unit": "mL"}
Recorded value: {"value": 20, "unit": "mL"}
